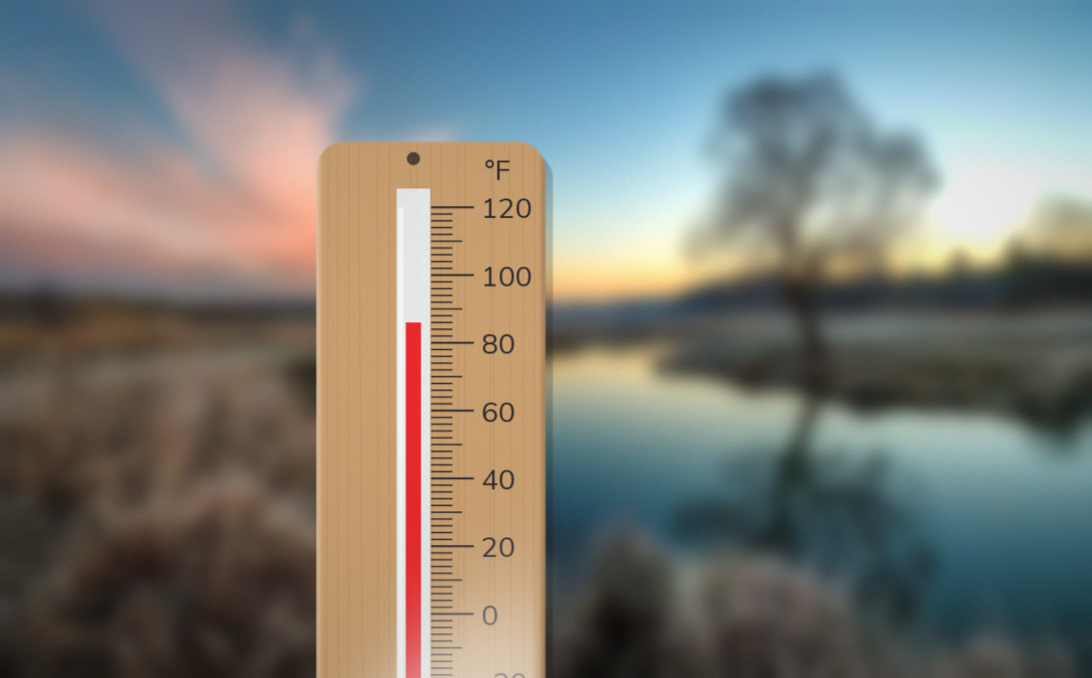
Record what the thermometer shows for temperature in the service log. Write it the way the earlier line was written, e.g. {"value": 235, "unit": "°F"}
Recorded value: {"value": 86, "unit": "°F"}
